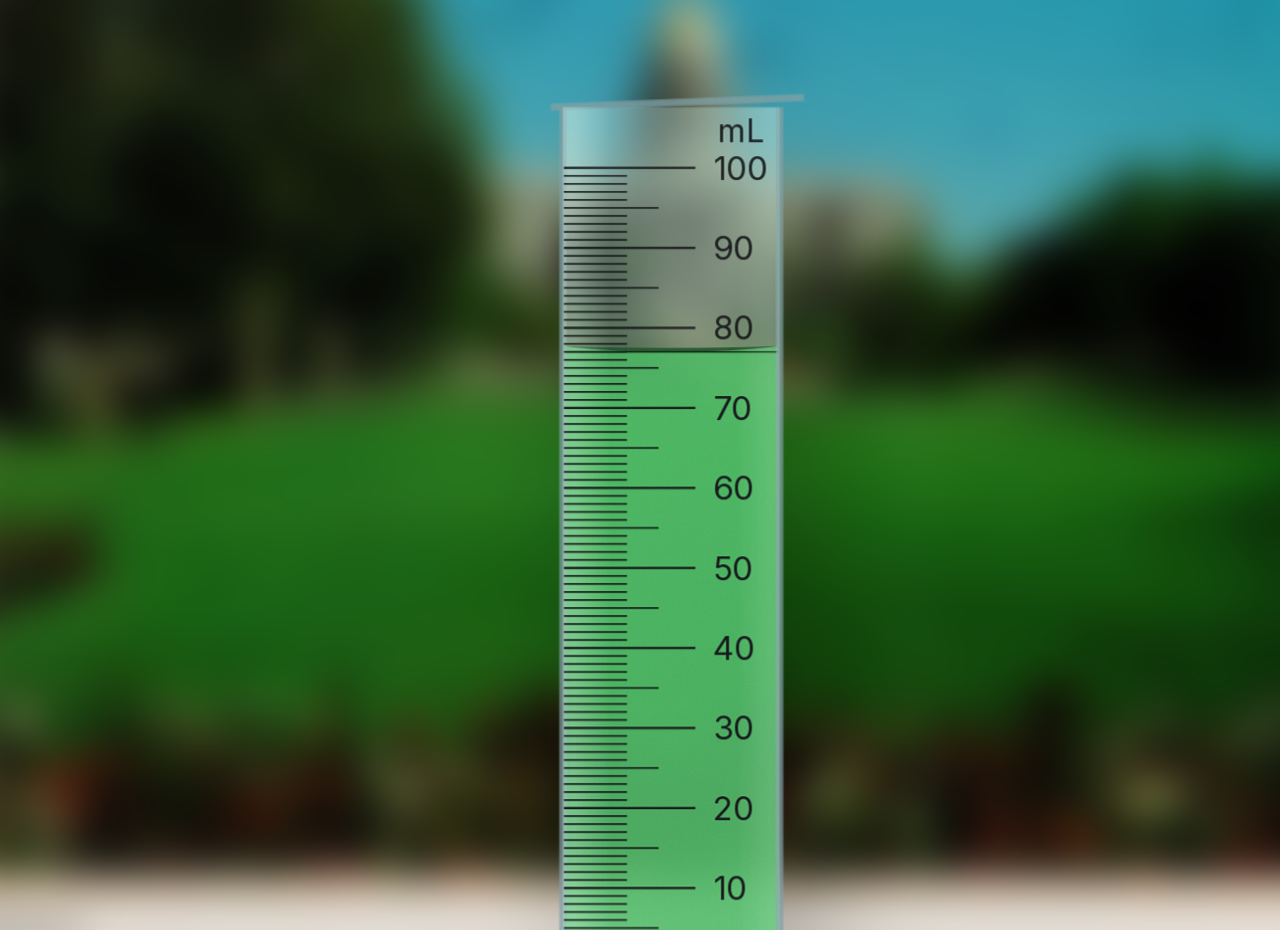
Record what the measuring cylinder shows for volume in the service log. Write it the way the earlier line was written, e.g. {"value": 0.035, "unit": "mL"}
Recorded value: {"value": 77, "unit": "mL"}
